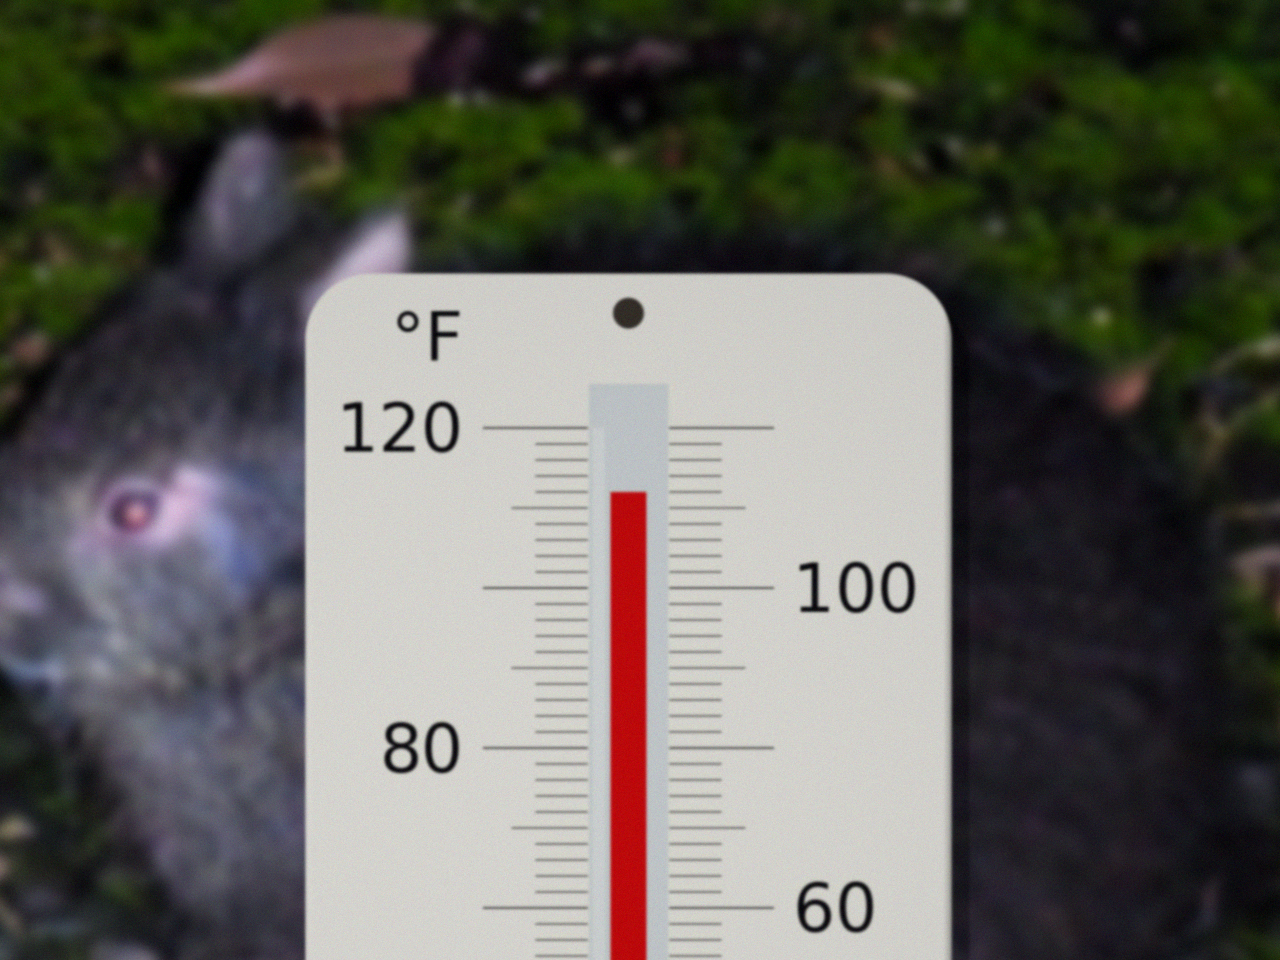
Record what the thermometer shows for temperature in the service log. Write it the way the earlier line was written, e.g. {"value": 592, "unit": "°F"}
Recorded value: {"value": 112, "unit": "°F"}
